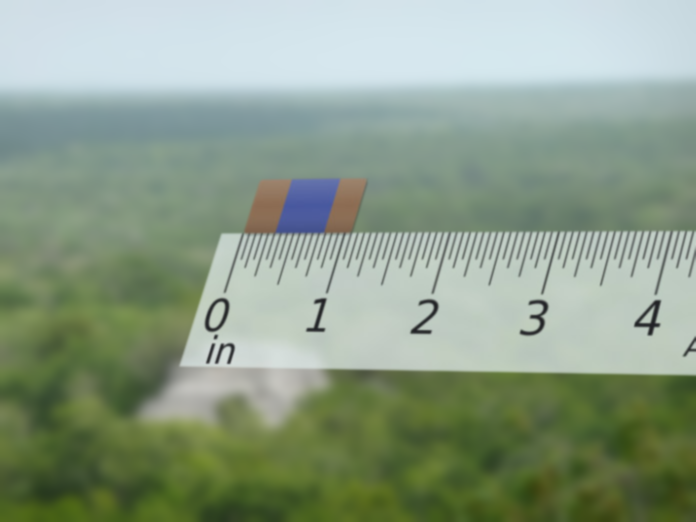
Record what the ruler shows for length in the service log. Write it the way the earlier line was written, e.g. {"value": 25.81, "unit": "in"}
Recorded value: {"value": 1.0625, "unit": "in"}
